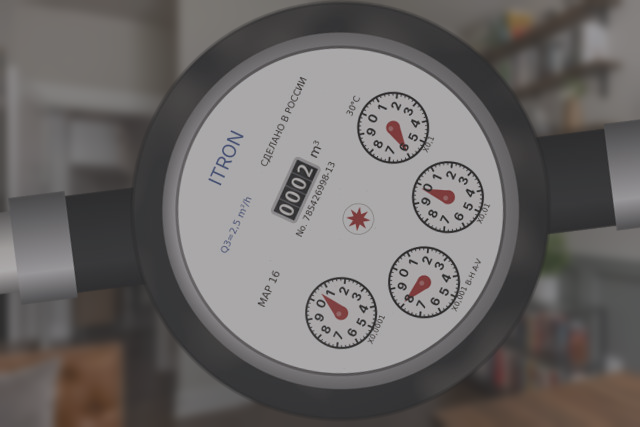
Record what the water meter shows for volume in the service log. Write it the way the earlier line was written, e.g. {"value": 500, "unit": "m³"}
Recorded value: {"value": 2.5980, "unit": "m³"}
